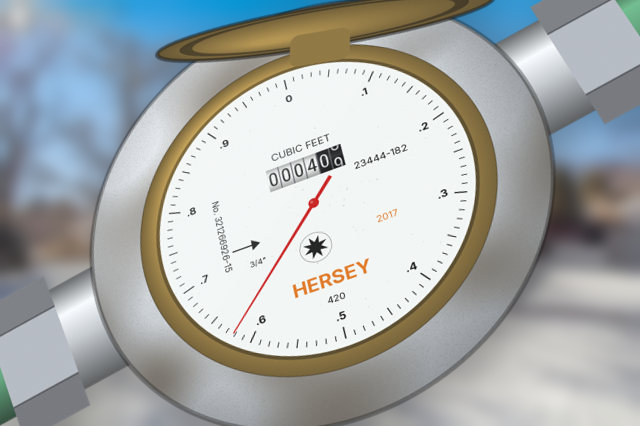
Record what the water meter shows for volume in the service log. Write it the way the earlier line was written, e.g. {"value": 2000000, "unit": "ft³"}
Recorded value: {"value": 408.62, "unit": "ft³"}
